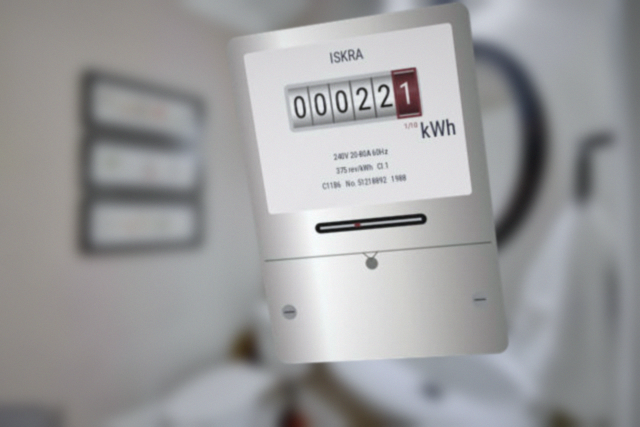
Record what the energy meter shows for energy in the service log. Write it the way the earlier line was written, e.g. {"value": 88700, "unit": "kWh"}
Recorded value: {"value": 22.1, "unit": "kWh"}
